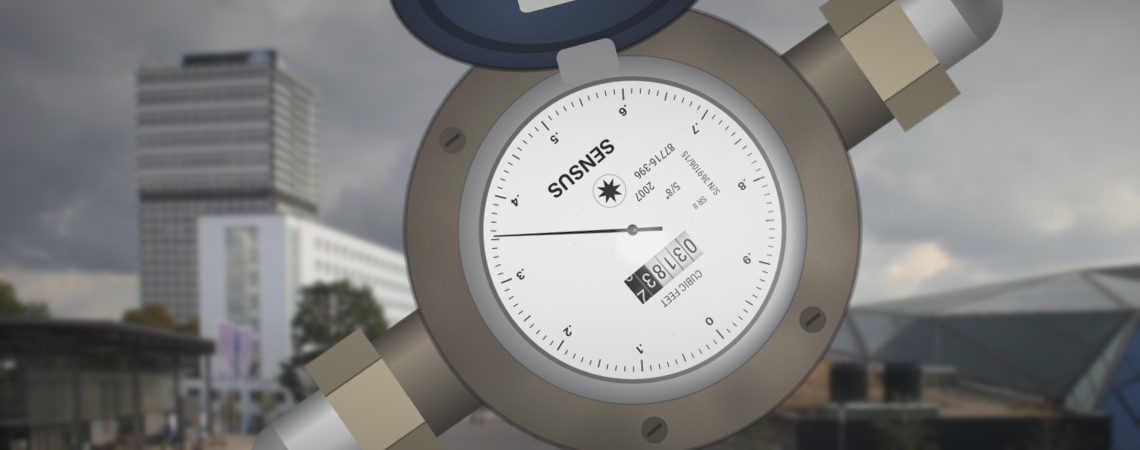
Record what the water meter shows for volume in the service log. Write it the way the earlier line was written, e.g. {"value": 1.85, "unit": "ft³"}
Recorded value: {"value": 31832.35, "unit": "ft³"}
